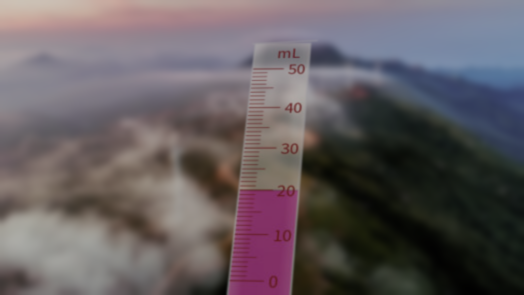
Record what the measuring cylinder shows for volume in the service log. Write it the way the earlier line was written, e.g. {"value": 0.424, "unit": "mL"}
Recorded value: {"value": 20, "unit": "mL"}
